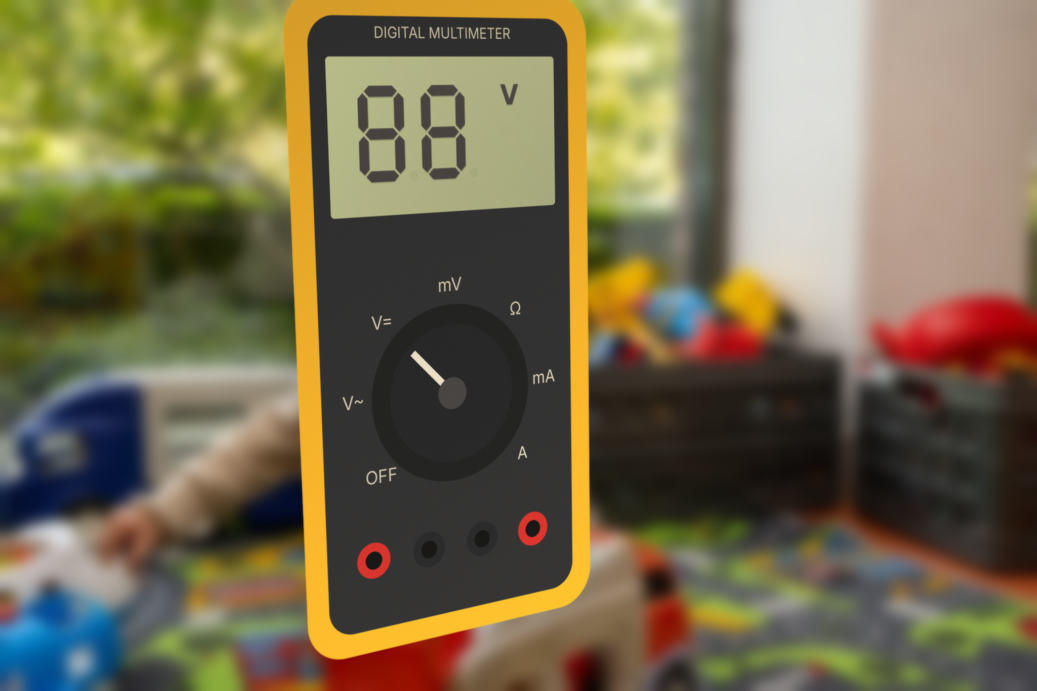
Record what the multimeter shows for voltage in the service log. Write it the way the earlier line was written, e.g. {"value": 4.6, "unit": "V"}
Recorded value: {"value": 88, "unit": "V"}
